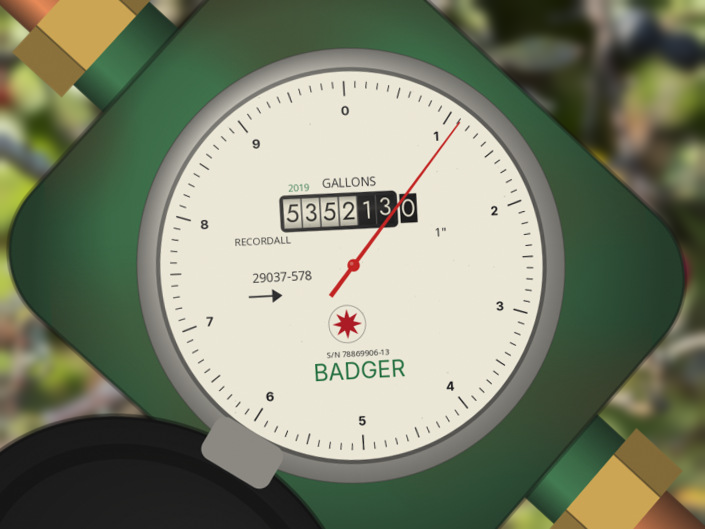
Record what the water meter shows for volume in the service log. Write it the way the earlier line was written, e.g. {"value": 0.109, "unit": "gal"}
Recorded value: {"value": 5352131.1, "unit": "gal"}
